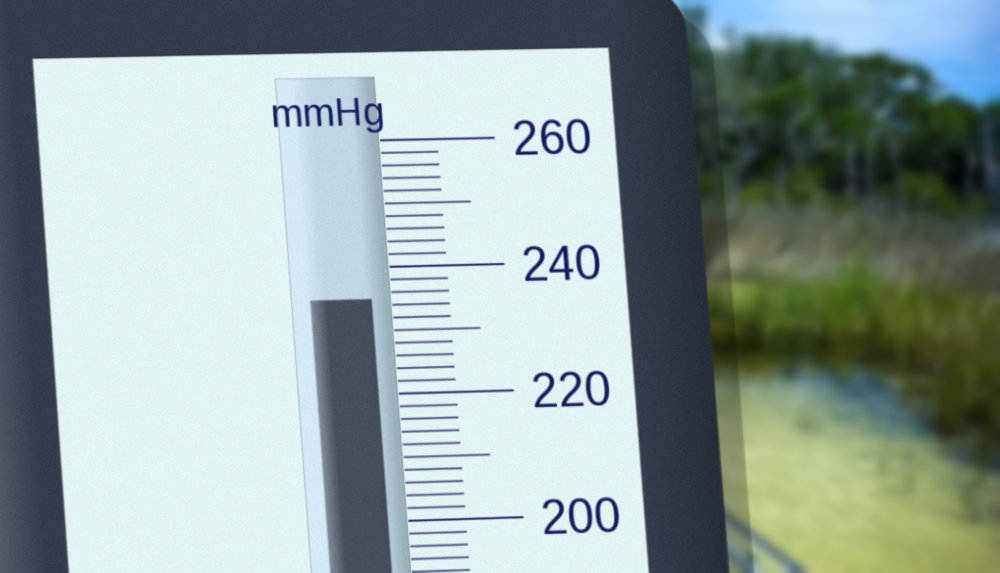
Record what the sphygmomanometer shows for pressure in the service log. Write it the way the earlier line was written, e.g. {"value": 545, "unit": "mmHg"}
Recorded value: {"value": 235, "unit": "mmHg"}
